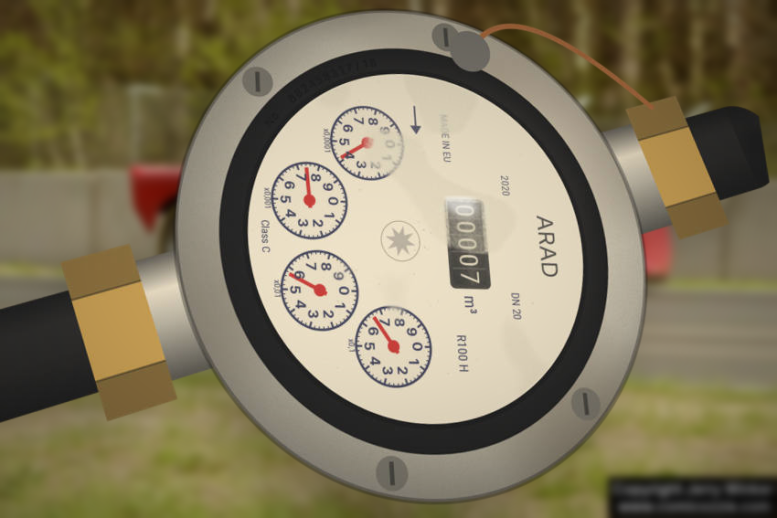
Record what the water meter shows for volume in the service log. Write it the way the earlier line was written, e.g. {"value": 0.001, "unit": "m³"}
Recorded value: {"value": 7.6574, "unit": "m³"}
